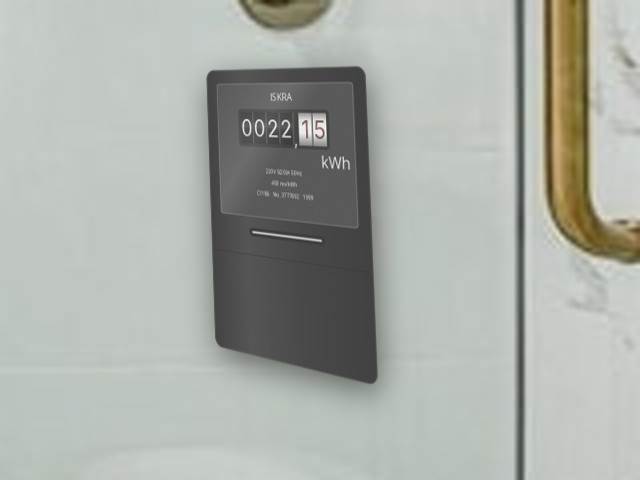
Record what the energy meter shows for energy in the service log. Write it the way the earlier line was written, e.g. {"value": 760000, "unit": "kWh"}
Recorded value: {"value": 22.15, "unit": "kWh"}
